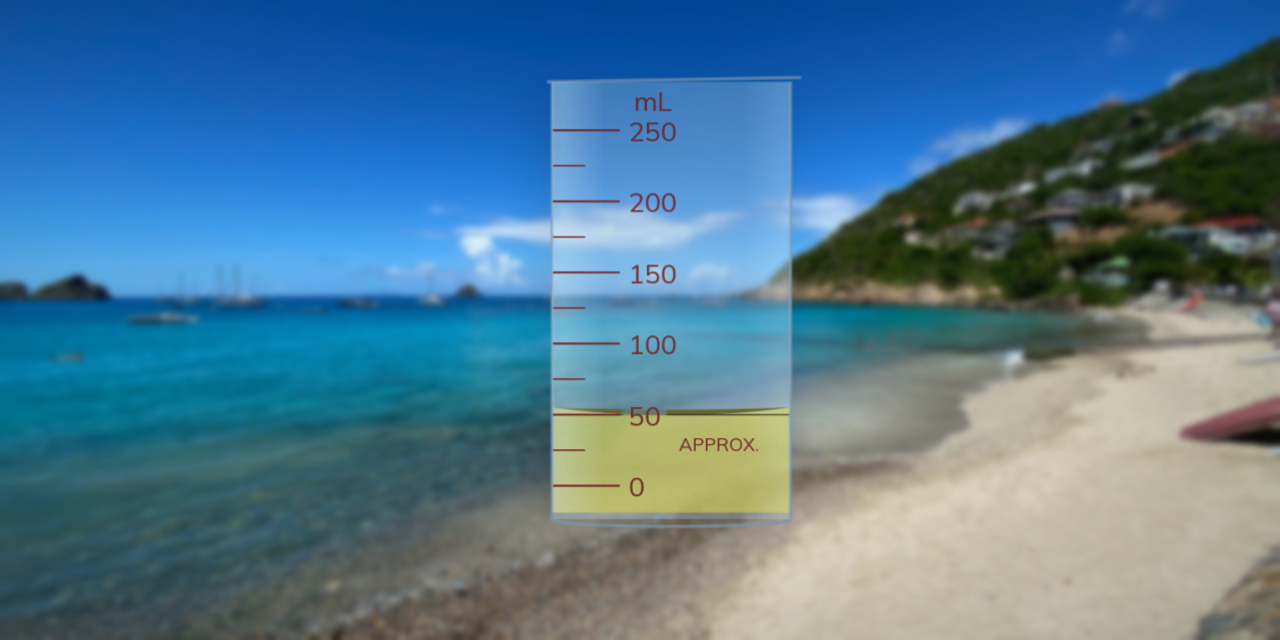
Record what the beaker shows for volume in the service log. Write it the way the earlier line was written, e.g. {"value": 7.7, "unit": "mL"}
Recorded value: {"value": 50, "unit": "mL"}
